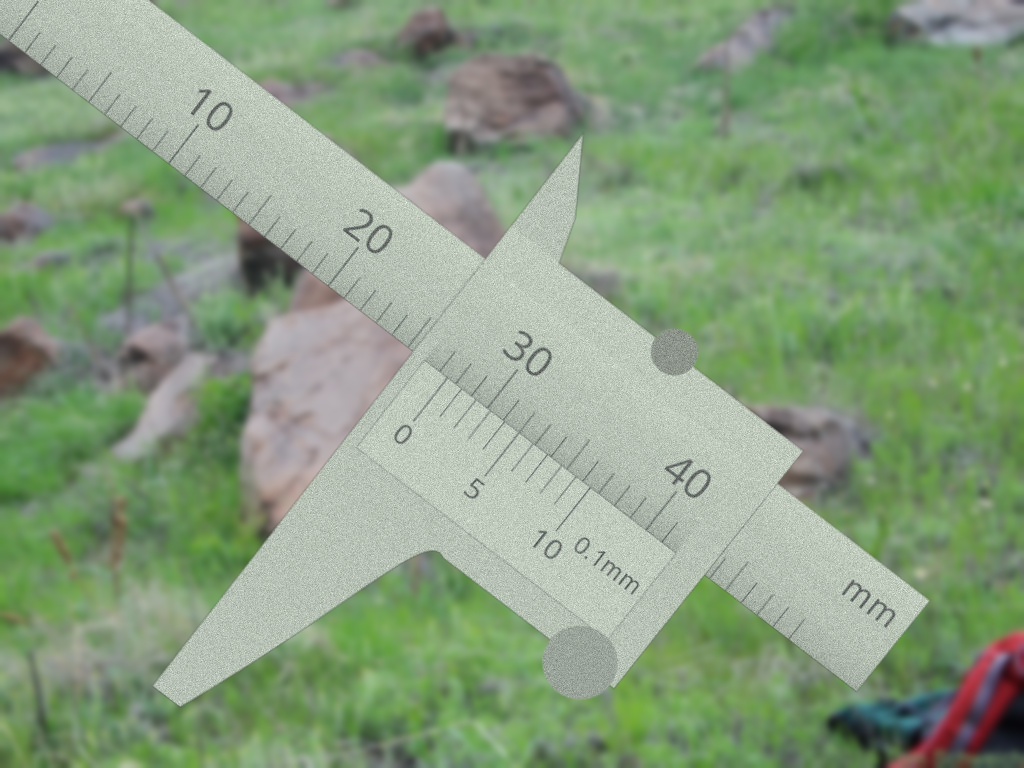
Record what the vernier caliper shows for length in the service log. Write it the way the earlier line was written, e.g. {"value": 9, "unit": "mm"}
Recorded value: {"value": 27.5, "unit": "mm"}
